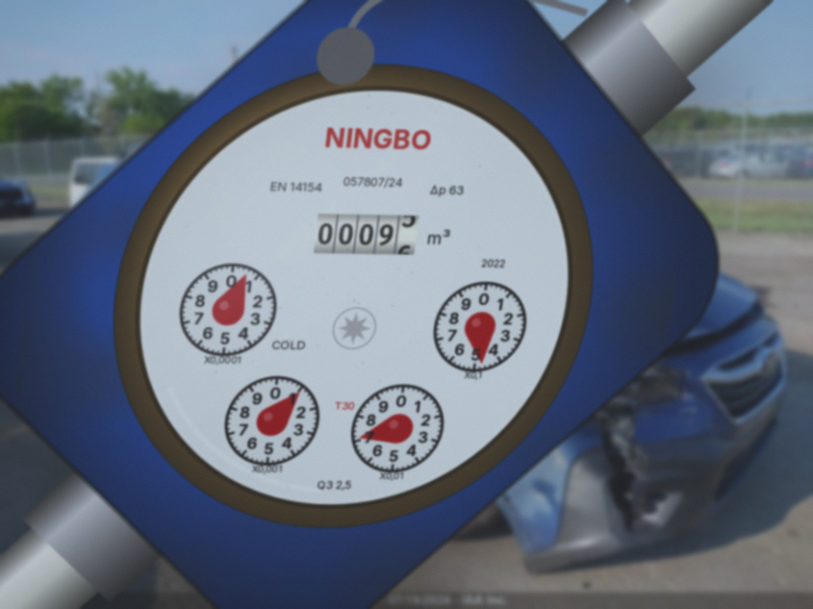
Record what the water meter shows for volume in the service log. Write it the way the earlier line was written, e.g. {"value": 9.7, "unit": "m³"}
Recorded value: {"value": 95.4710, "unit": "m³"}
